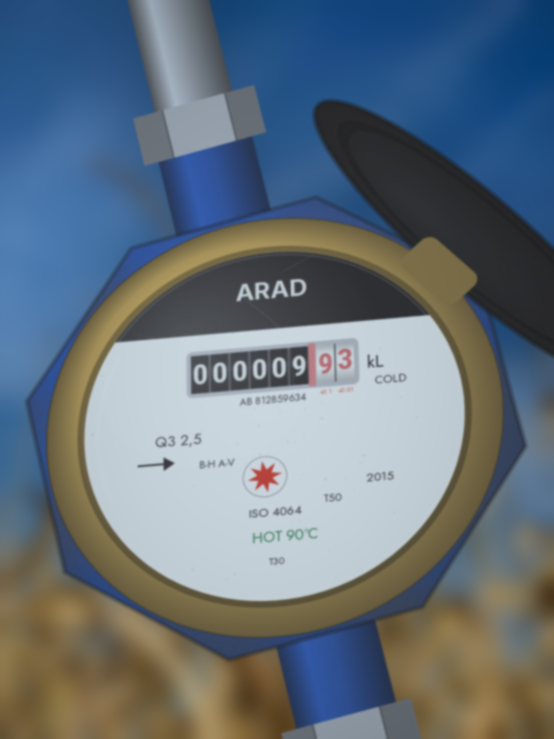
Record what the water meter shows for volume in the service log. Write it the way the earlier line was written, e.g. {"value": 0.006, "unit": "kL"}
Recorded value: {"value": 9.93, "unit": "kL"}
